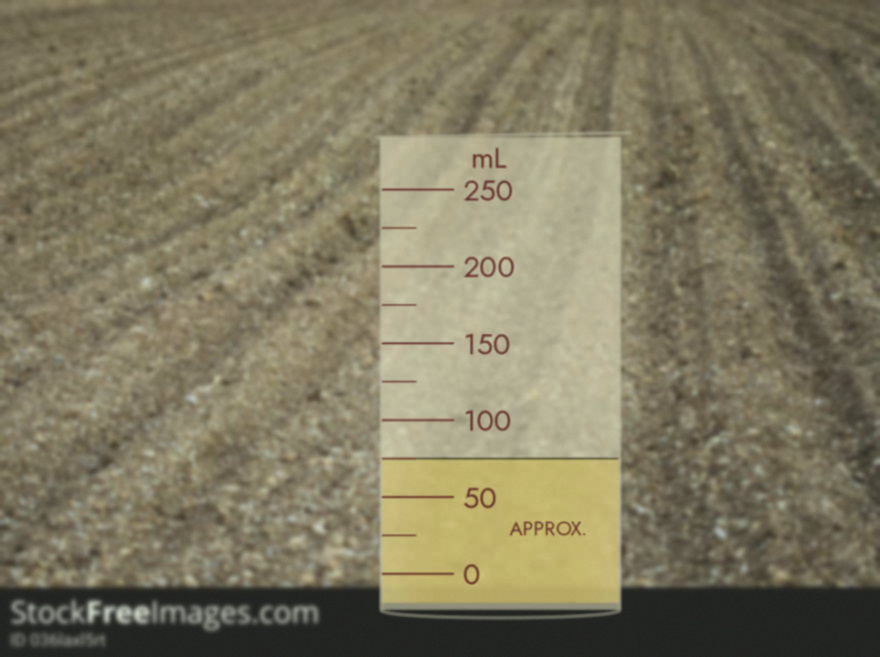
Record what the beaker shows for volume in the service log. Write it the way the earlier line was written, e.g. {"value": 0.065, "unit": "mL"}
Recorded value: {"value": 75, "unit": "mL"}
